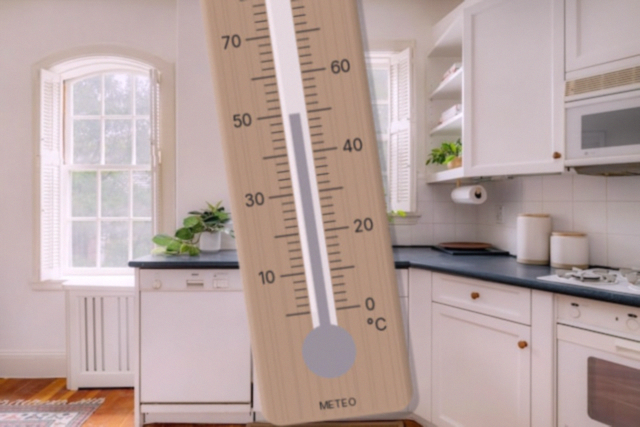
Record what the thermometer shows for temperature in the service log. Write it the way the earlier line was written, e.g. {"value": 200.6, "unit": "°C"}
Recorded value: {"value": 50, "unit": "°C"}
